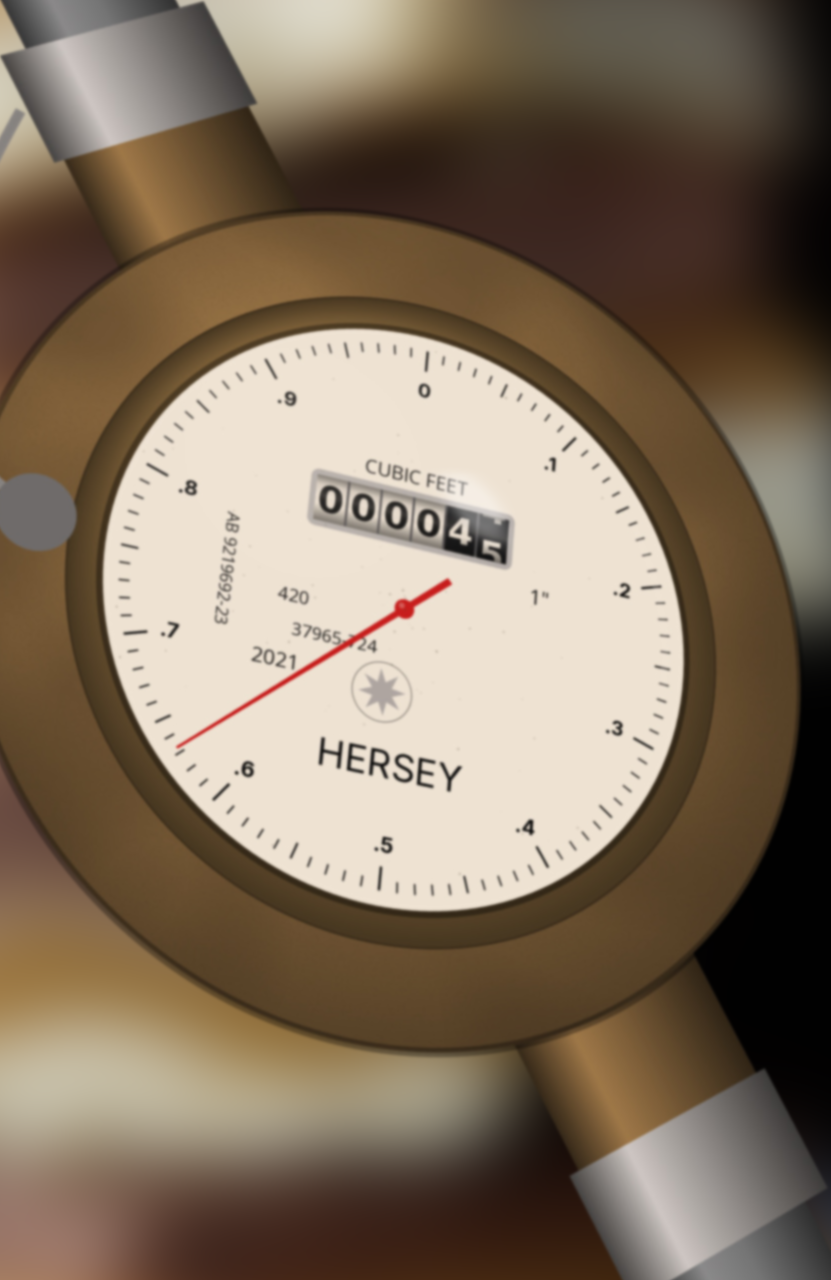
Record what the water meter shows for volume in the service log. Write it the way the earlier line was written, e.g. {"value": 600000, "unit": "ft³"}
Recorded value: {"value": 44.63, "unit": "ft³"}
